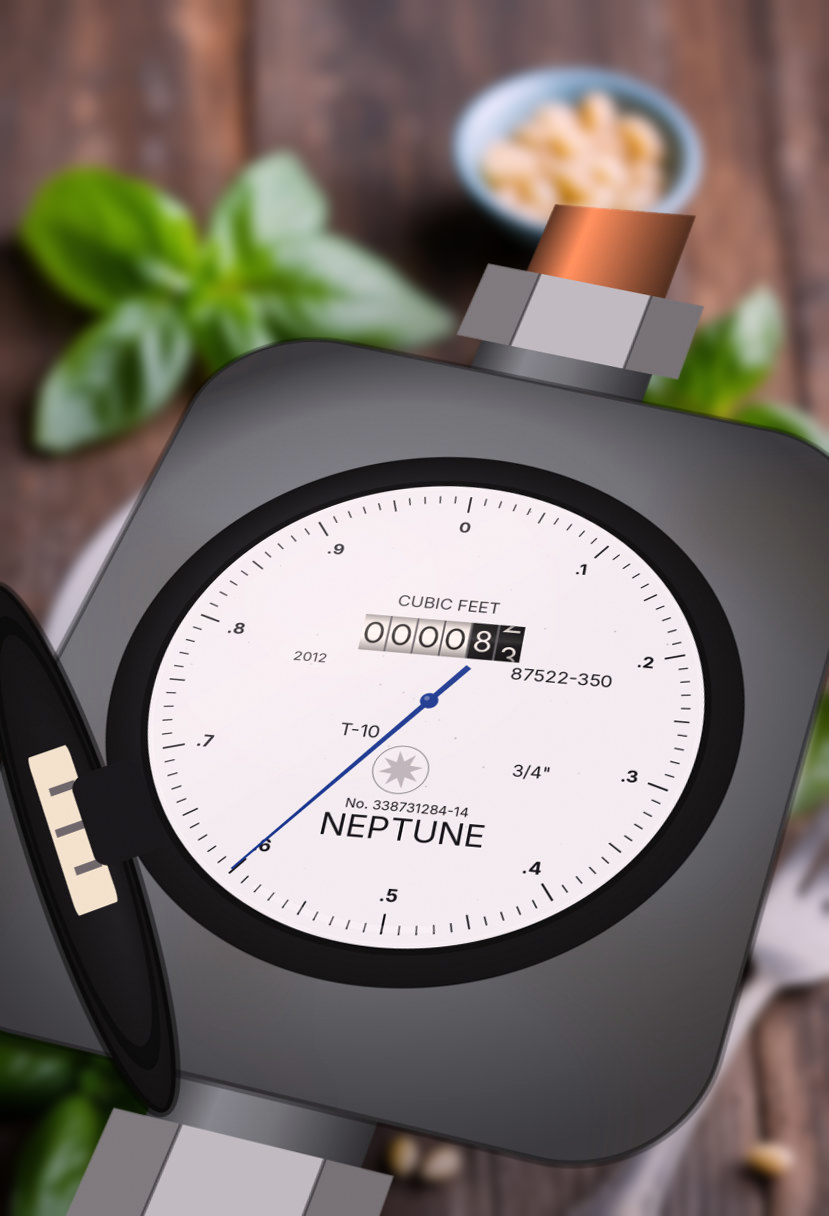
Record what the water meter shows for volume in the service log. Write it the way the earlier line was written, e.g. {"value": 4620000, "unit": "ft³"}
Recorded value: {"value": 82.60, "unit": "ft³"}
